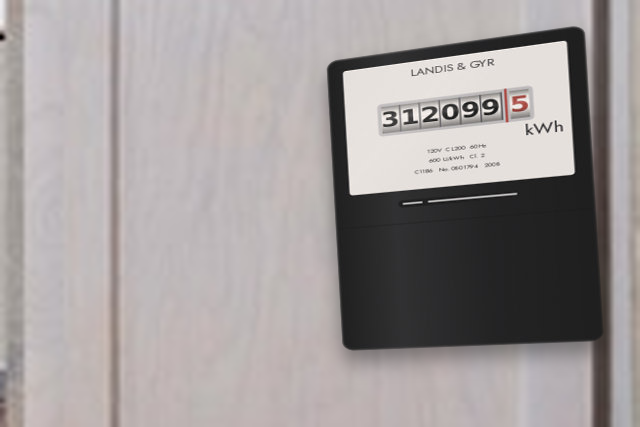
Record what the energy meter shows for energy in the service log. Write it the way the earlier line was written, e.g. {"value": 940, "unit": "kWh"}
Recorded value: {"value": 312099.5, "unit": "kWh"}
